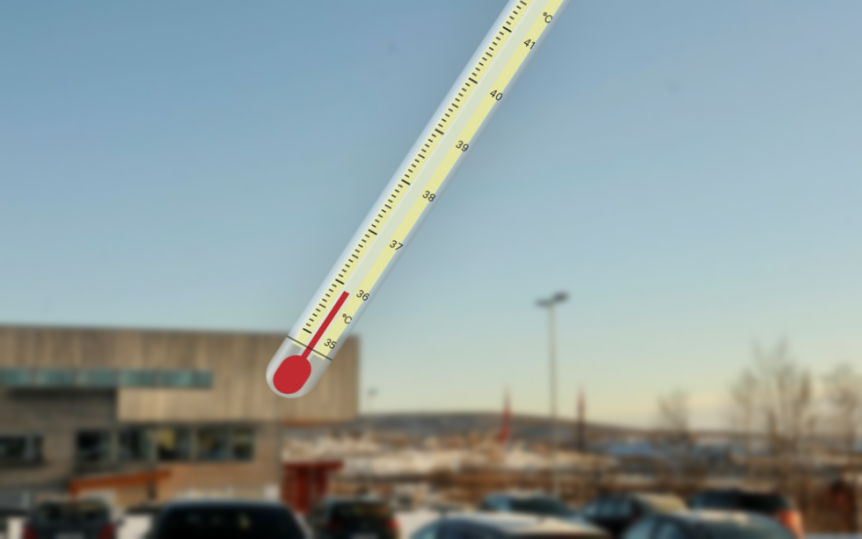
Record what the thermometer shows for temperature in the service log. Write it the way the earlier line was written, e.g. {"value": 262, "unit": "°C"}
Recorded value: {"value": 35.9, "unit": "°C"}
